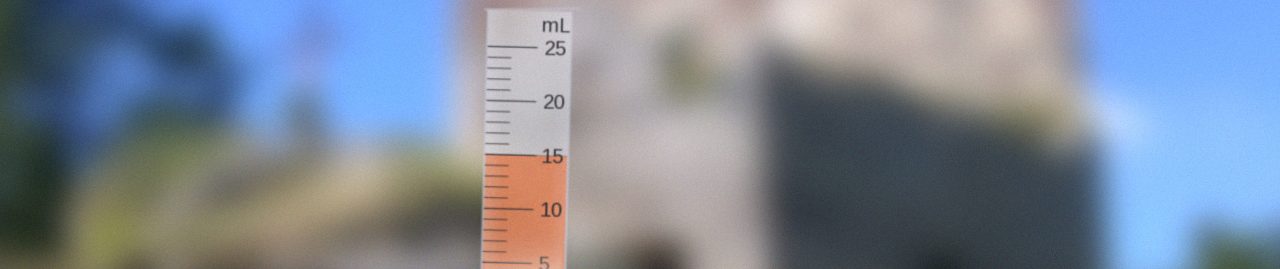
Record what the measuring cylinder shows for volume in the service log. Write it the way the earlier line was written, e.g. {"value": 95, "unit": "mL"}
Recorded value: {"value": 15, "unit": "mL"}
